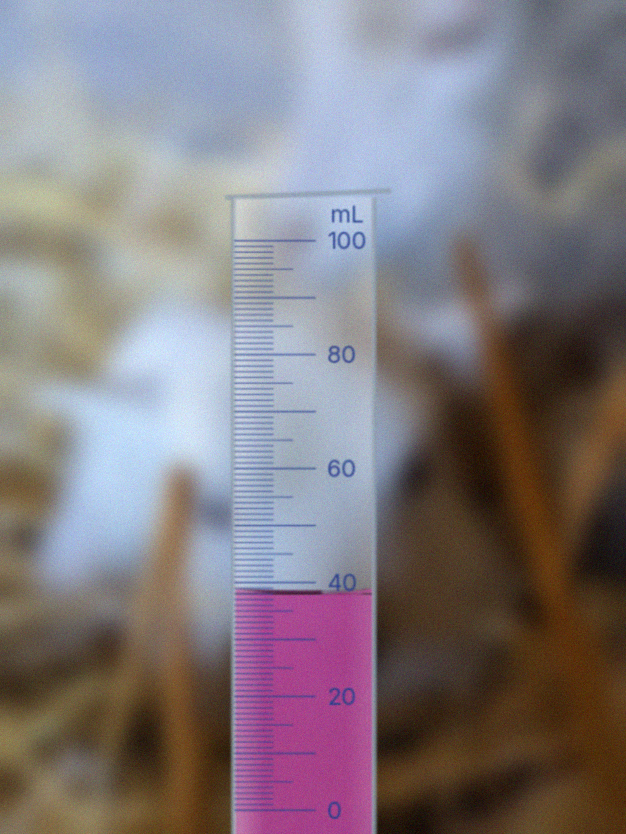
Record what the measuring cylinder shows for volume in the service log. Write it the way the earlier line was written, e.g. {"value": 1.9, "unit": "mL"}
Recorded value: {"value": 38, "unit": "mL"}
